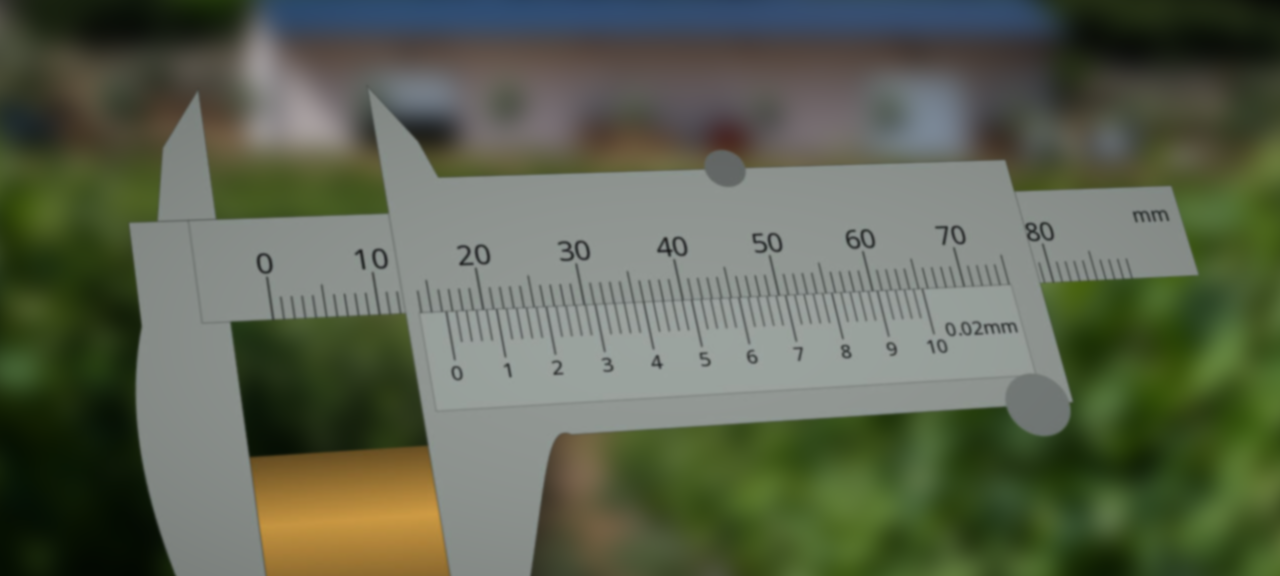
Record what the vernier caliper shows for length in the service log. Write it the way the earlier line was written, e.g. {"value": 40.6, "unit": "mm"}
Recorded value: {"value": 16.4, "unit": "mm"}
